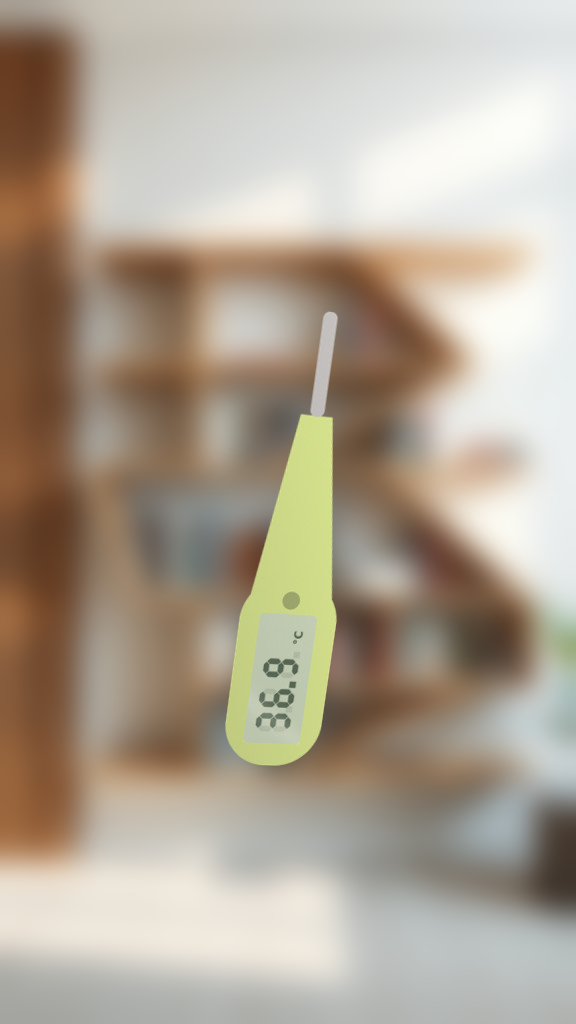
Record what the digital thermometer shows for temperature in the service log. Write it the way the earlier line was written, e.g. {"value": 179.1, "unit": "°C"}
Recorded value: {"value": 36.9, "unit": "°C"}
